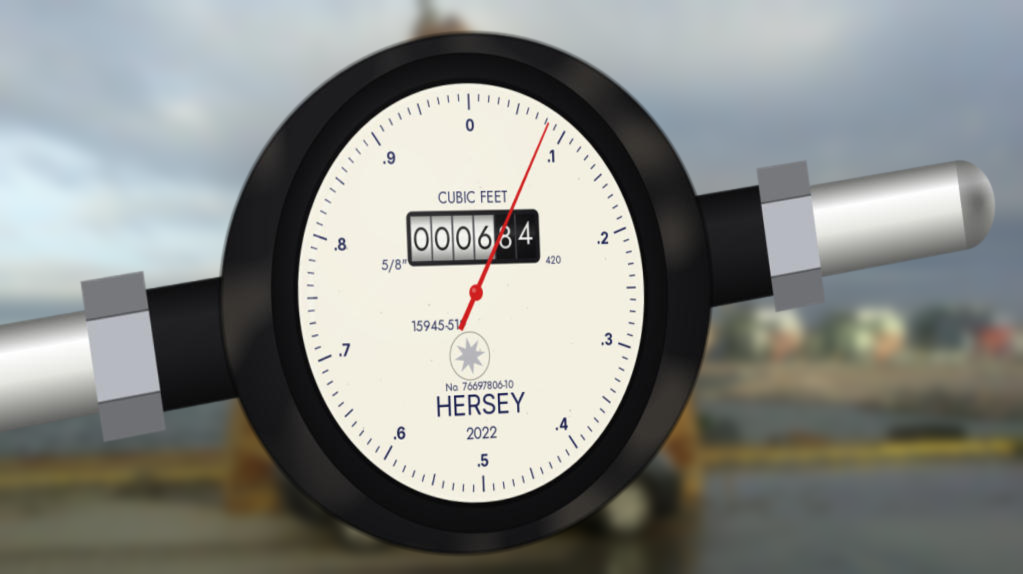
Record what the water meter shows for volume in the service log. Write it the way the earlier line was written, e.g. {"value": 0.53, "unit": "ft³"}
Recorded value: {"value": 684.08, "unit": "ft³"}
